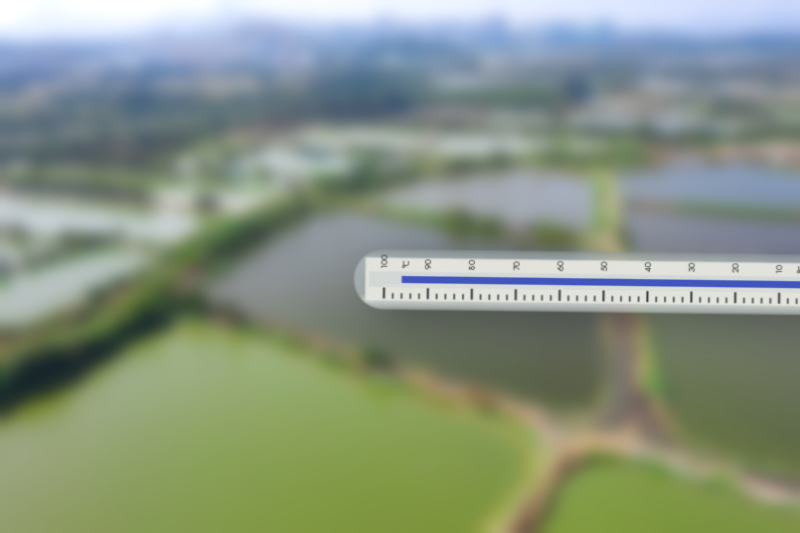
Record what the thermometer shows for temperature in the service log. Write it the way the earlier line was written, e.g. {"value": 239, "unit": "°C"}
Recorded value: {"value": 96, "unit": "°C"}
